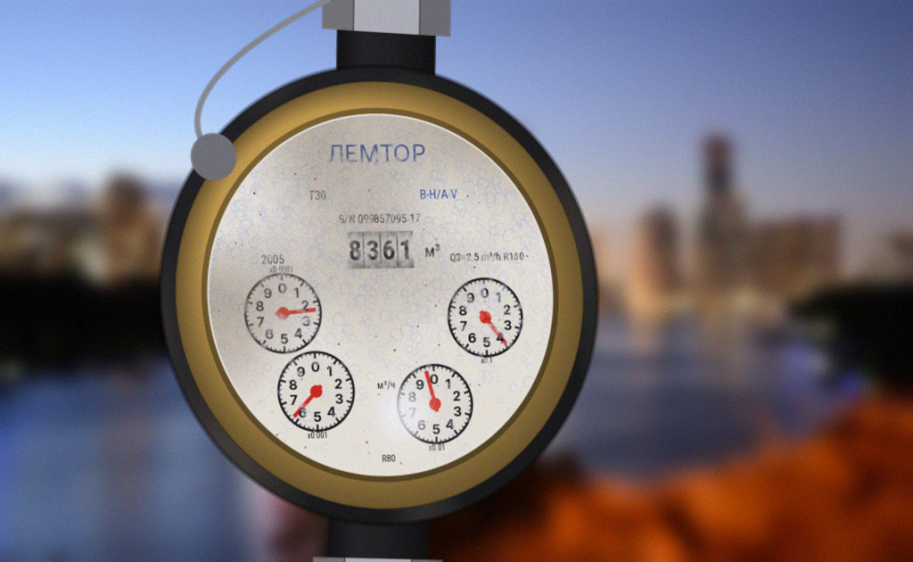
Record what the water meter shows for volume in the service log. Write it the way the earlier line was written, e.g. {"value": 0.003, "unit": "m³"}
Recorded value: {"value": 8361.3962, "unit": "m³"}
